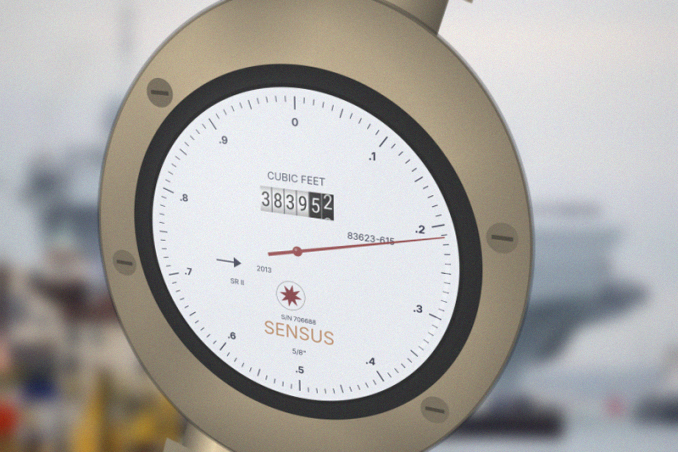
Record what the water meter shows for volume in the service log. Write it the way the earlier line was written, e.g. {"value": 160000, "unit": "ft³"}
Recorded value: {"value": 383952.21, "unit": "ft³"}
